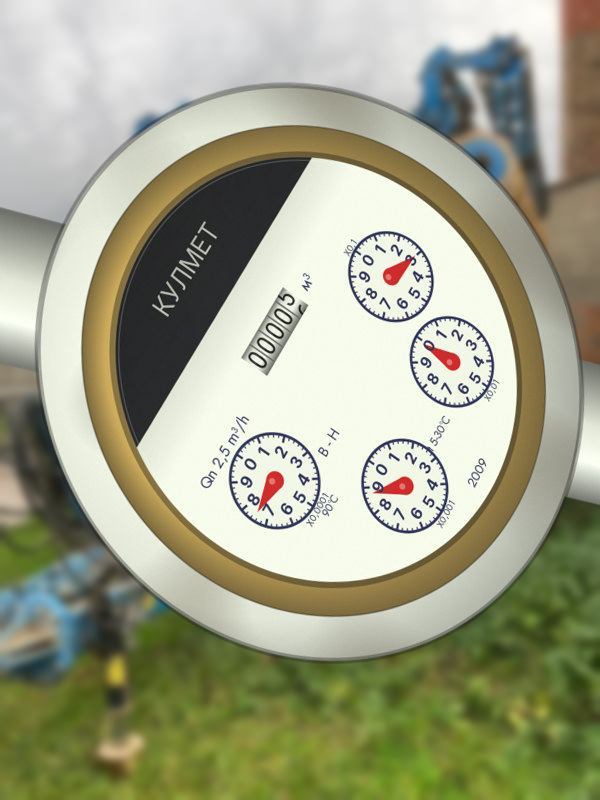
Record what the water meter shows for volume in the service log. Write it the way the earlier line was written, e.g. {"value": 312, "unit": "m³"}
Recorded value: {"value": 5.2987, "unit": "m³"}
